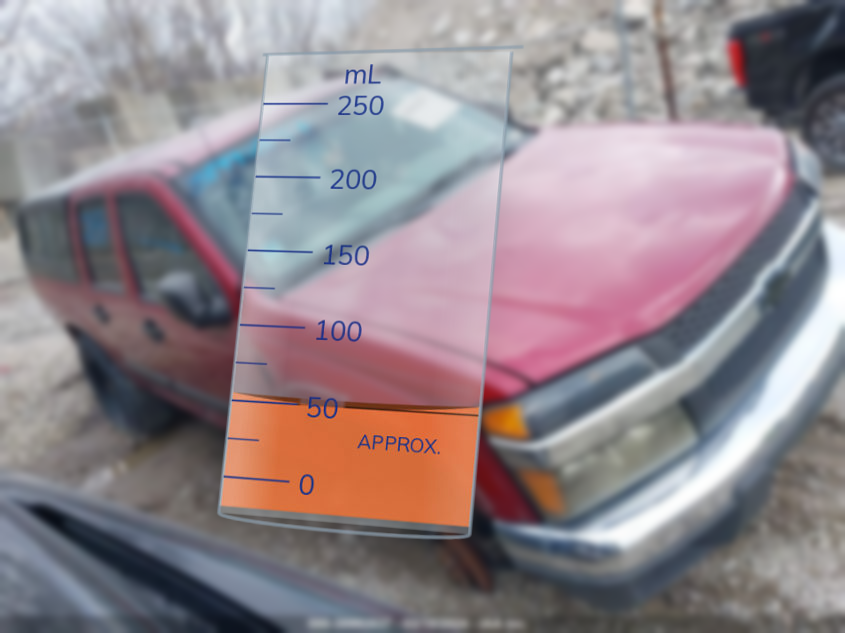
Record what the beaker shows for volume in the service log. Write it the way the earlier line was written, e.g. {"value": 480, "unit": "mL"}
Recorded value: {"value": 50, "unit": "mL"}
